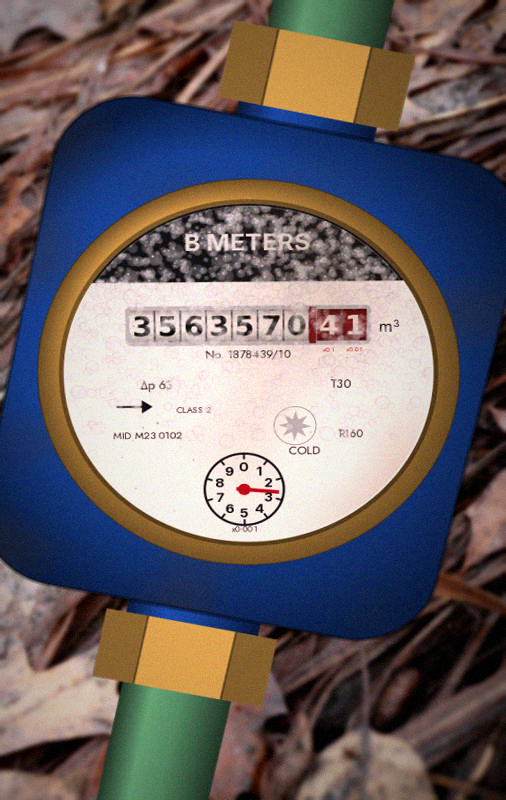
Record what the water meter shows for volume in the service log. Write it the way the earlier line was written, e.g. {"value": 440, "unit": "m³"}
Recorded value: {"value": 3563570.412, "unit": "m³"}
